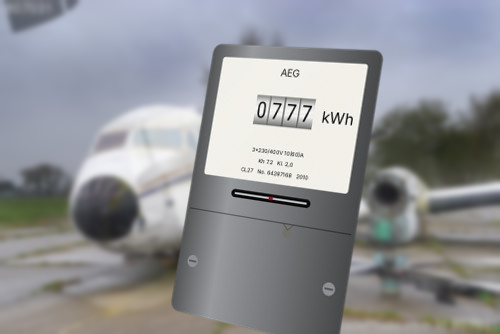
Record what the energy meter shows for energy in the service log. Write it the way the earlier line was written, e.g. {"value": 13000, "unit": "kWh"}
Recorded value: {"value": 777, "unit": "kWh"}
